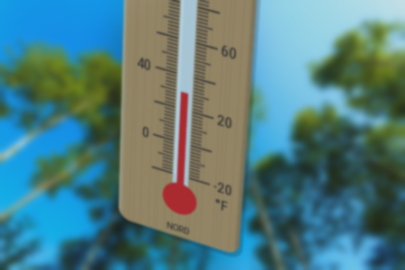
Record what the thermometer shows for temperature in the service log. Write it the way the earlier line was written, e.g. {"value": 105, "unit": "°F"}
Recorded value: {"value": 30, "unit": "°F"}
